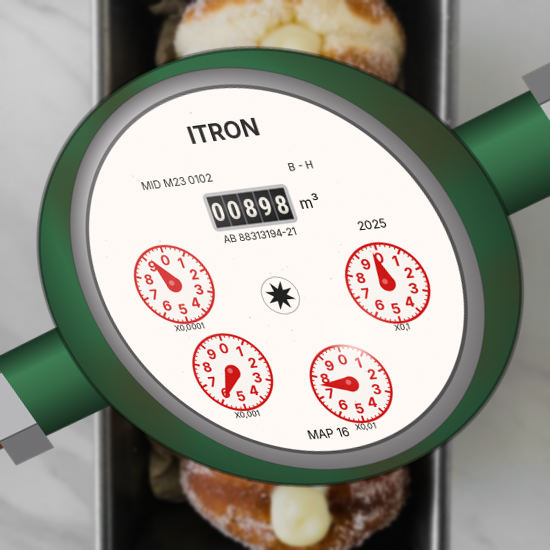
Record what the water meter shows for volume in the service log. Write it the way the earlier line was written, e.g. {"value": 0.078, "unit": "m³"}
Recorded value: {"value": 897.9759, "unit": "m³"}
